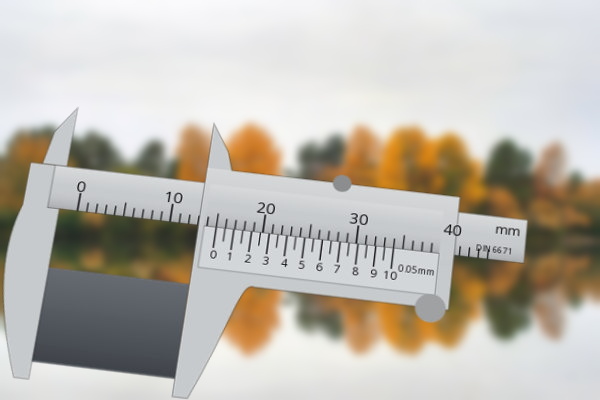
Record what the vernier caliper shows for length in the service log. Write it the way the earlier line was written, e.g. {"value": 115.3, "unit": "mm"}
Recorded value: {"value": 15.0, "unit": "mm"}
